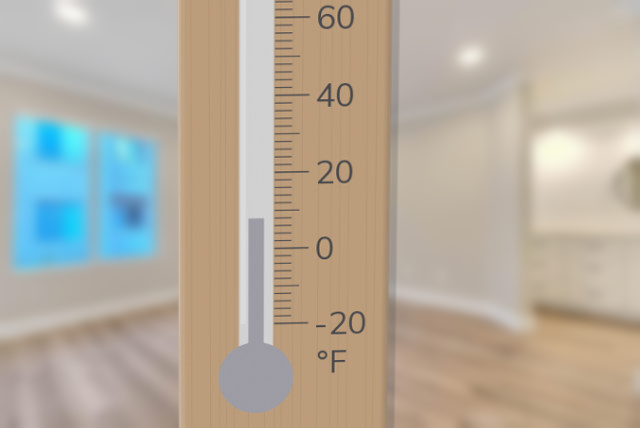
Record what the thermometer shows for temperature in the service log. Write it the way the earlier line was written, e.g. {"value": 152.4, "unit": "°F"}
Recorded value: {"value": 8, "unit": "°F"}
